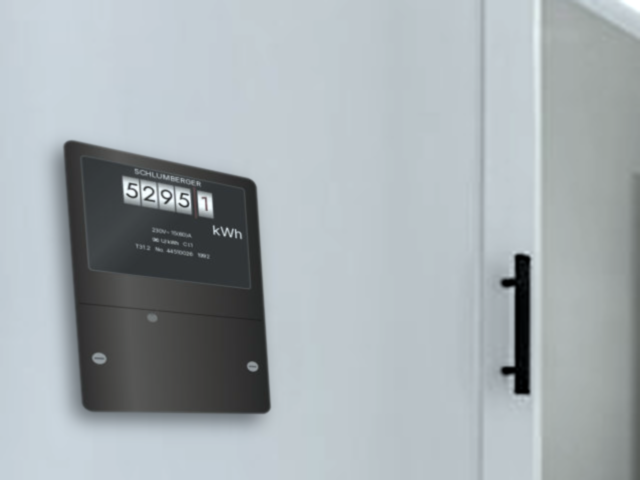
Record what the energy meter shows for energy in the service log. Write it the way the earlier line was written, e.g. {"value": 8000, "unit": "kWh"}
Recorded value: {"value": 5295.1, "unit": "kWh"}
